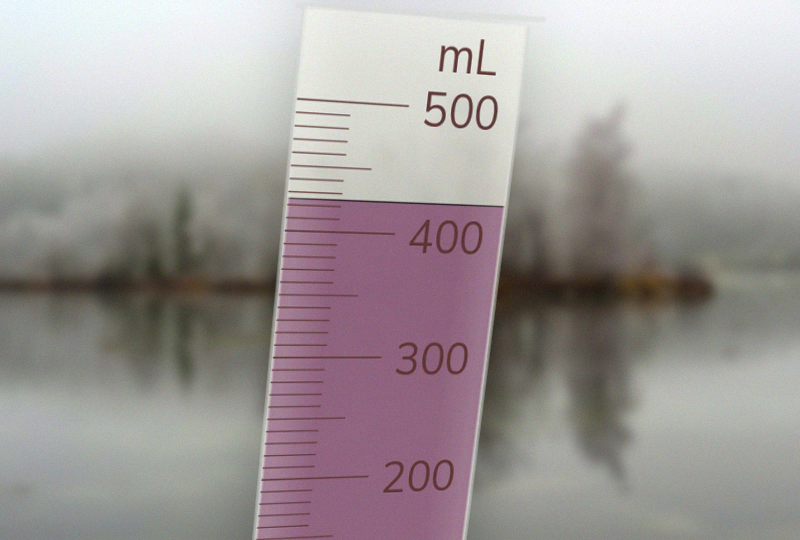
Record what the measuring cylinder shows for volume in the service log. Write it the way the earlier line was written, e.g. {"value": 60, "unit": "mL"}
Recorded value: {"value": 425, "unit": "mL"}
